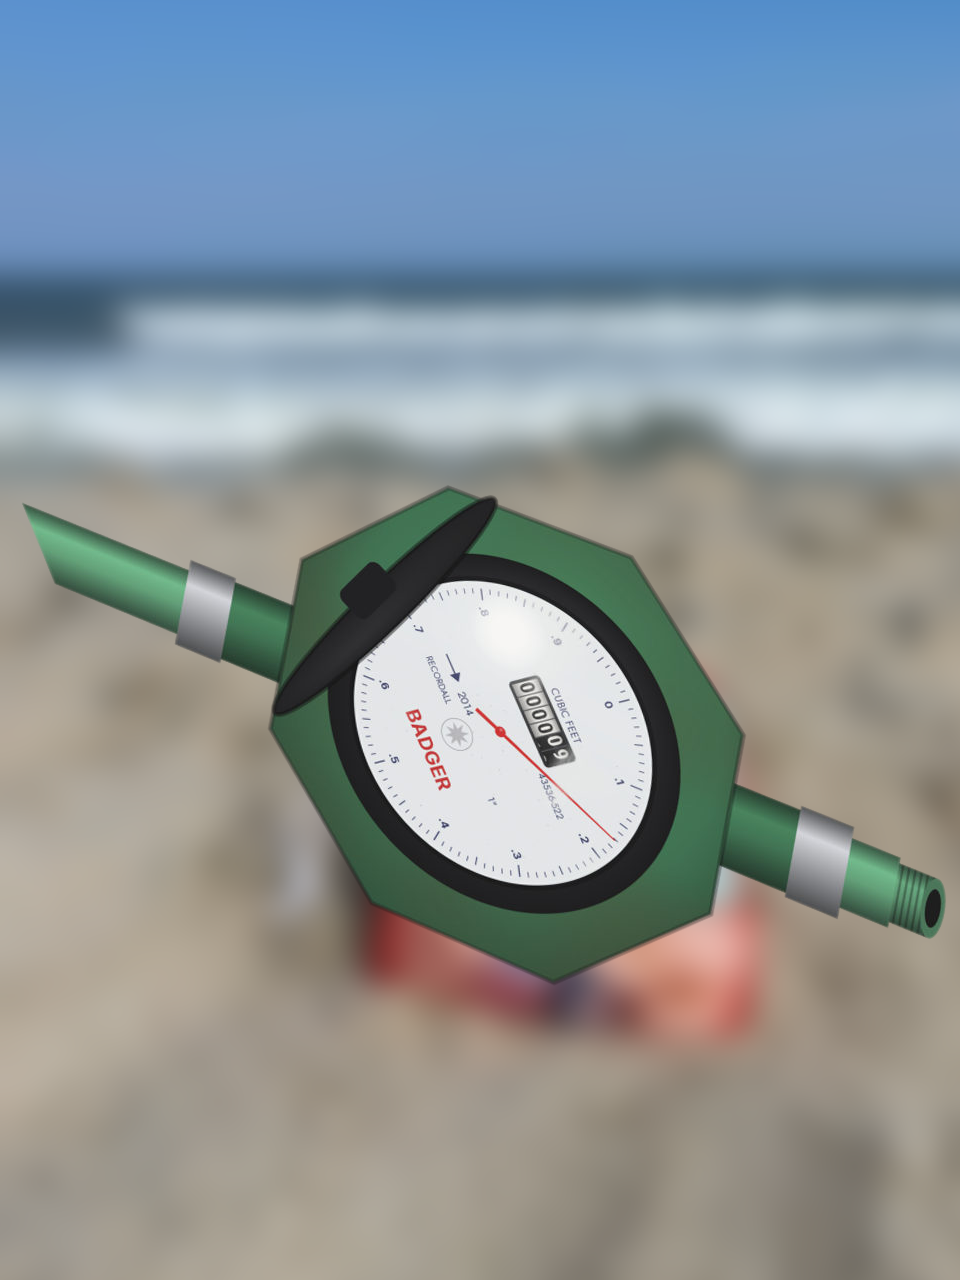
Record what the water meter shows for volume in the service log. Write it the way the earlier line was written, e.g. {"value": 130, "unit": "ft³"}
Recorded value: {"value": 9.17, "unit": "ft³"}
